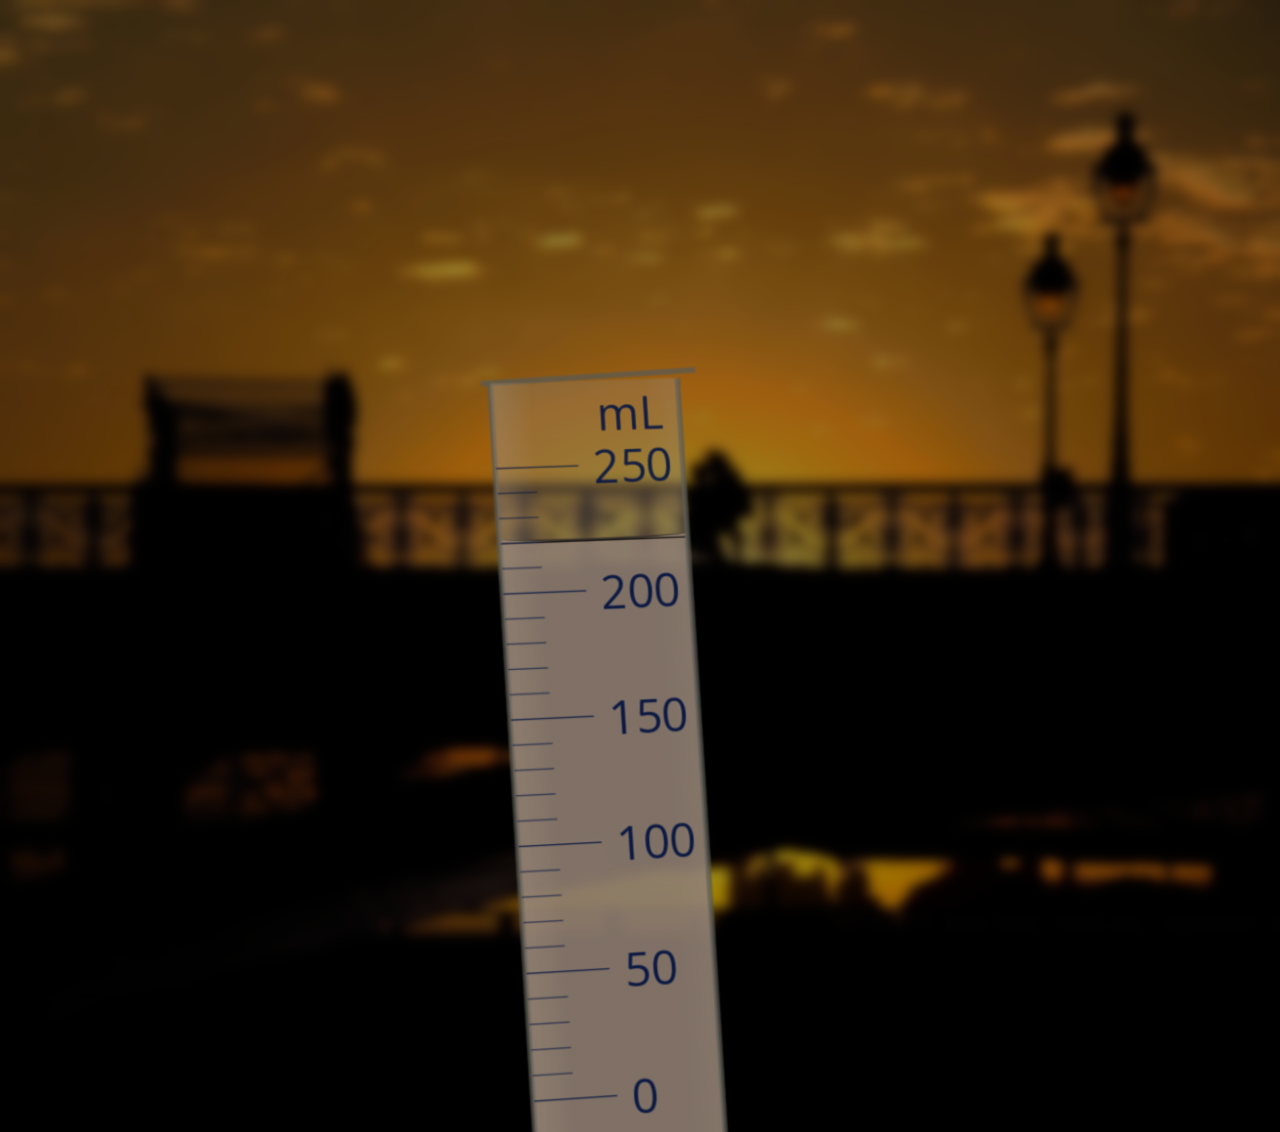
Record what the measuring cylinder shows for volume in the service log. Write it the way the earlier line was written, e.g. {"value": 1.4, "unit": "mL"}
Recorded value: {"value": 220, "unit": "mL"}
